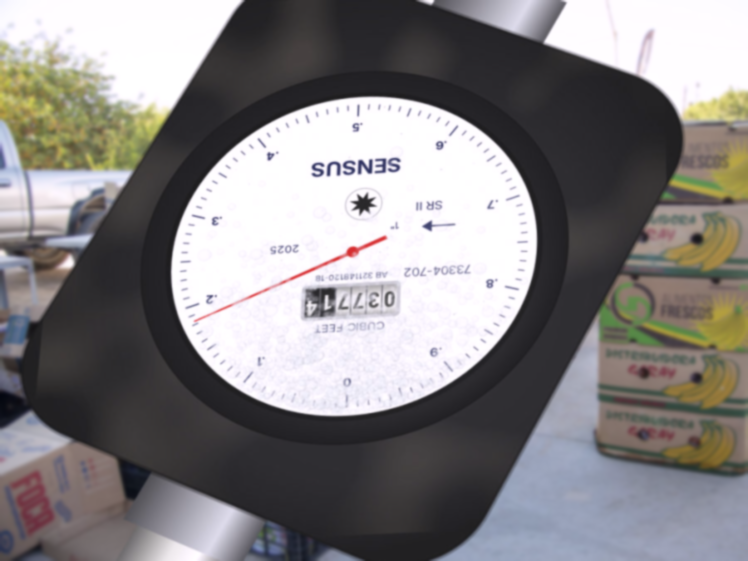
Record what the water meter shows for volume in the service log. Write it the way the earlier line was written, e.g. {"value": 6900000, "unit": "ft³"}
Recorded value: {"value": 37714.18, "unit": "ft³"}
